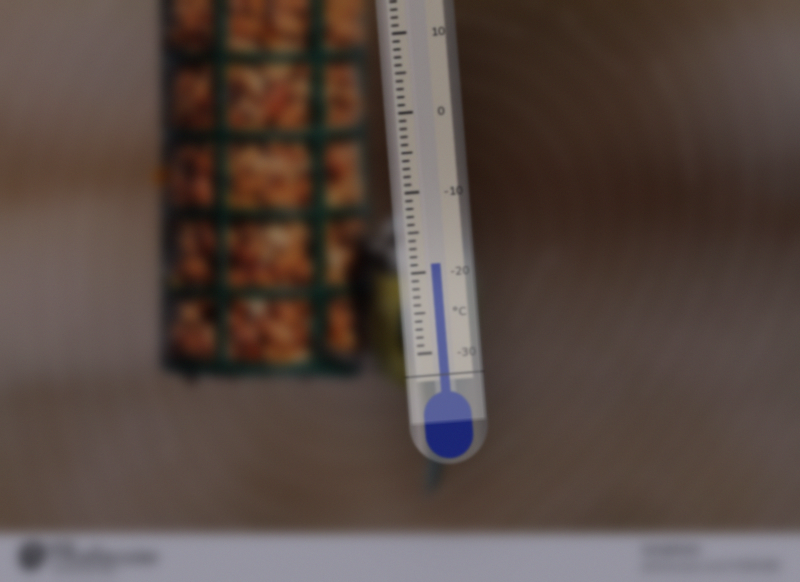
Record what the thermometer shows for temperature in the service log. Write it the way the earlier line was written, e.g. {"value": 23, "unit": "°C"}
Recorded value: {"value": -19, "unit": "°C"}
